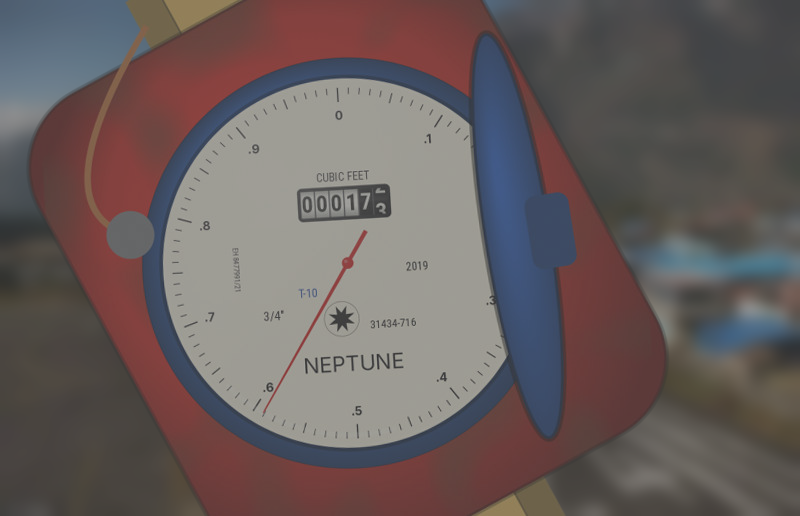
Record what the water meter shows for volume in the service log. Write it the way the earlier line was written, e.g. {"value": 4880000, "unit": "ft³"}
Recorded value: {"value": 172.59, "unit": "ft³"}
